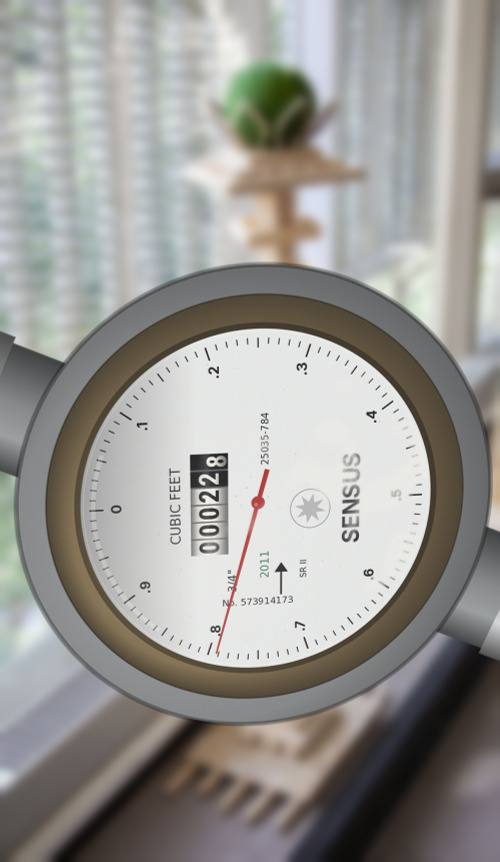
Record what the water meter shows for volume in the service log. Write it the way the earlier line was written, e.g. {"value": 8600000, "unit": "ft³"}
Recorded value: {"value": 227.79, "unit": "ft³"}
